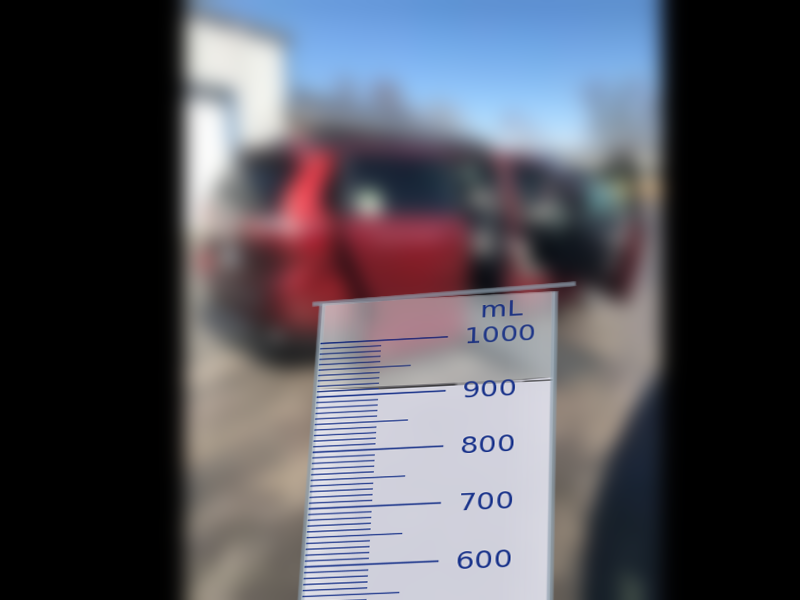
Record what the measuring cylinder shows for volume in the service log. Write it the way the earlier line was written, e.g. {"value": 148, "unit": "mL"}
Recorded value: {"value": 910, "unit": "mL"}
